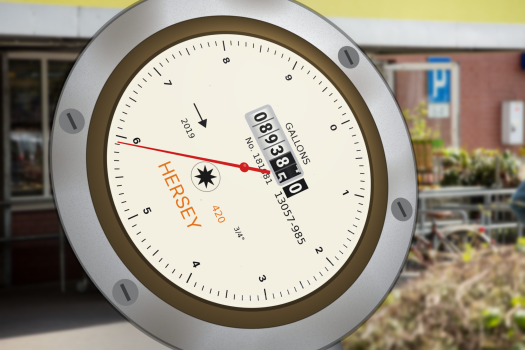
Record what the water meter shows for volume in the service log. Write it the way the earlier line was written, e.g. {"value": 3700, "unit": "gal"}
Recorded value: {"value": 893845.9, "unit": "gal"}
